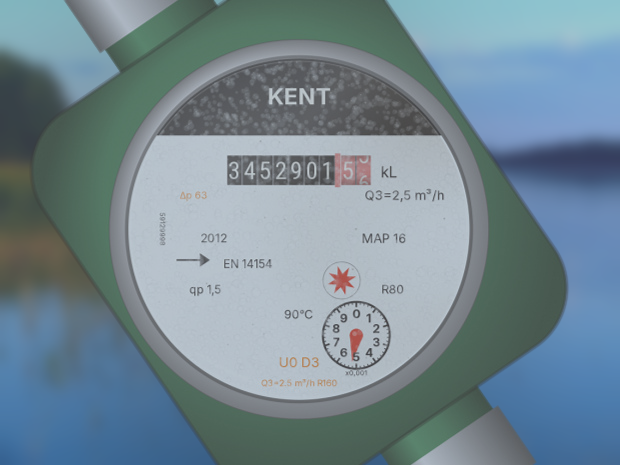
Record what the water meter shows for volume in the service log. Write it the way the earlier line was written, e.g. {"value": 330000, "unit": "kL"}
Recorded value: {"value": 3452901.555, "unit": "kL"}
